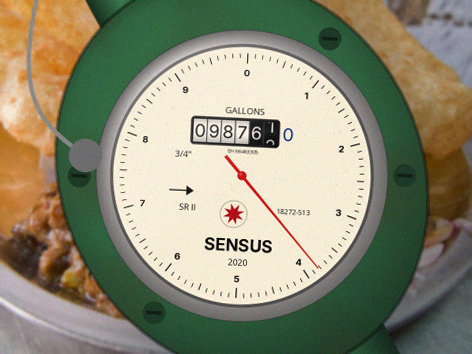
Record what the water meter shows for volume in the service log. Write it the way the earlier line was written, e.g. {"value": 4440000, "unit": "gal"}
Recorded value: {"value": 987613.8, "unit": "gal"}
